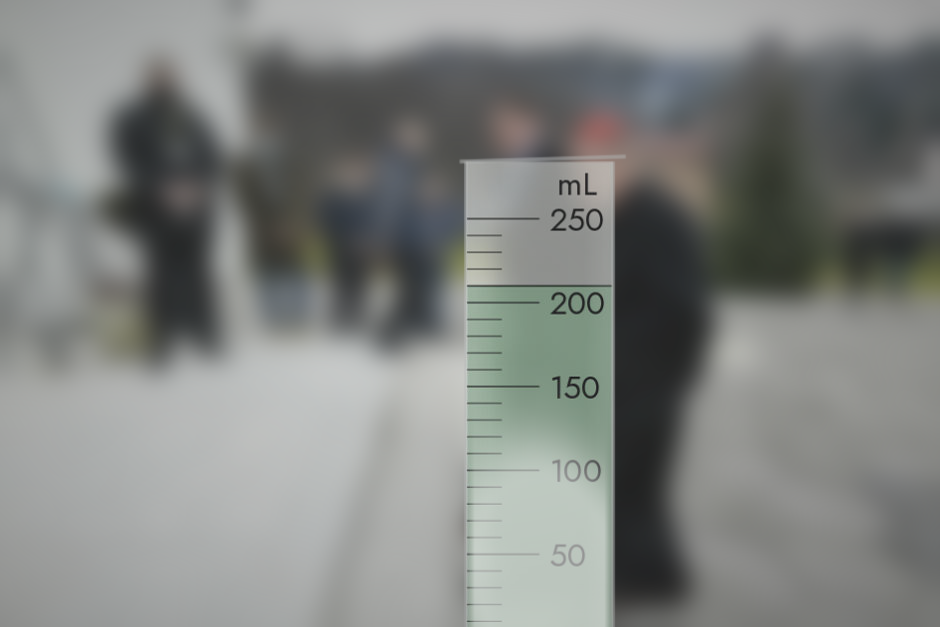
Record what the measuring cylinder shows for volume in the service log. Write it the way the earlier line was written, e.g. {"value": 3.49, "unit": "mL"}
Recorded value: {"value": 210, "unit": "mL"}
